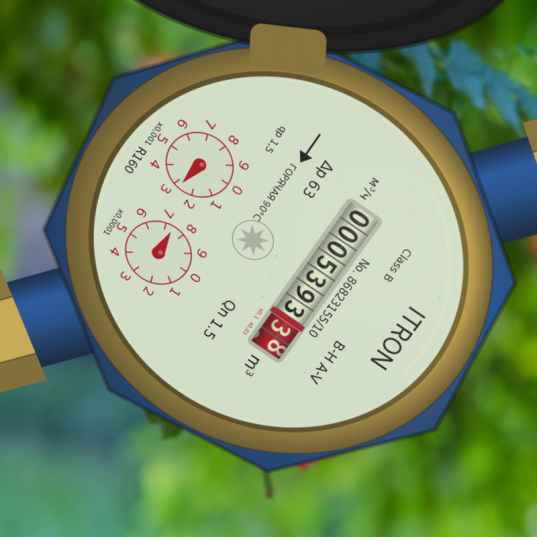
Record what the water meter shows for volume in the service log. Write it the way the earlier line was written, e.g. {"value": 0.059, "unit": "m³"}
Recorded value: {"value": 5393.3827, "unit": "m³"}
